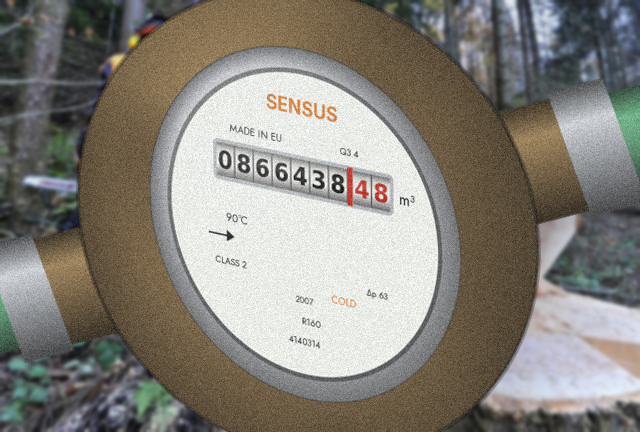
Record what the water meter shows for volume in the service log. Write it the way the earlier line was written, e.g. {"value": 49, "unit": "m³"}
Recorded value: {"value": 866438.48, "unit": "m³"}
